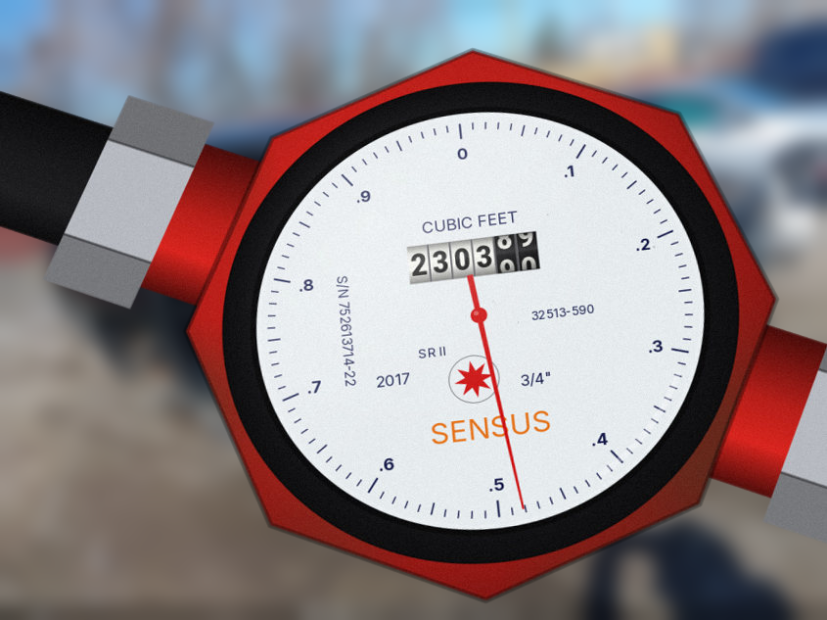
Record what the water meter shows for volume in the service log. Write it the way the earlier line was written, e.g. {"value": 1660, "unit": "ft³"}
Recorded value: {"value": 230389.48, "unit": "ft³"}
